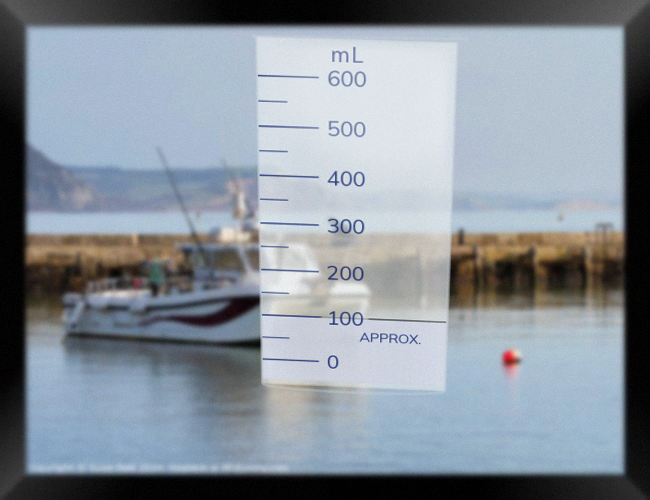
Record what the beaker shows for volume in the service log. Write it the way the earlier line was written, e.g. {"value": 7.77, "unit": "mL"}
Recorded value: {"value": 100, "unit": "mL"}
